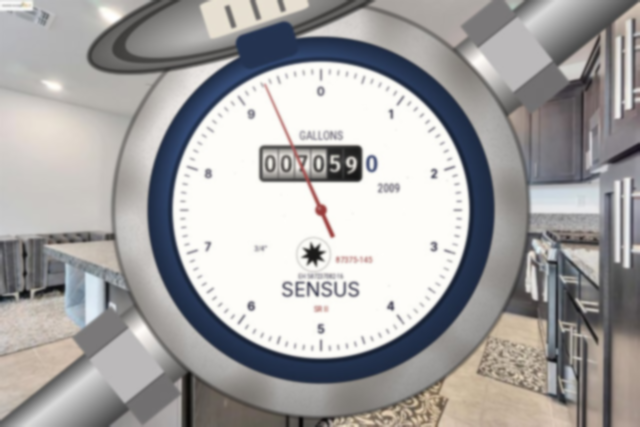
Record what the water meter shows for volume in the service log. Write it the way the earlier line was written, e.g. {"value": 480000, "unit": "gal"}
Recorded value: {"value": 70589.3, "unit": "gal"}
